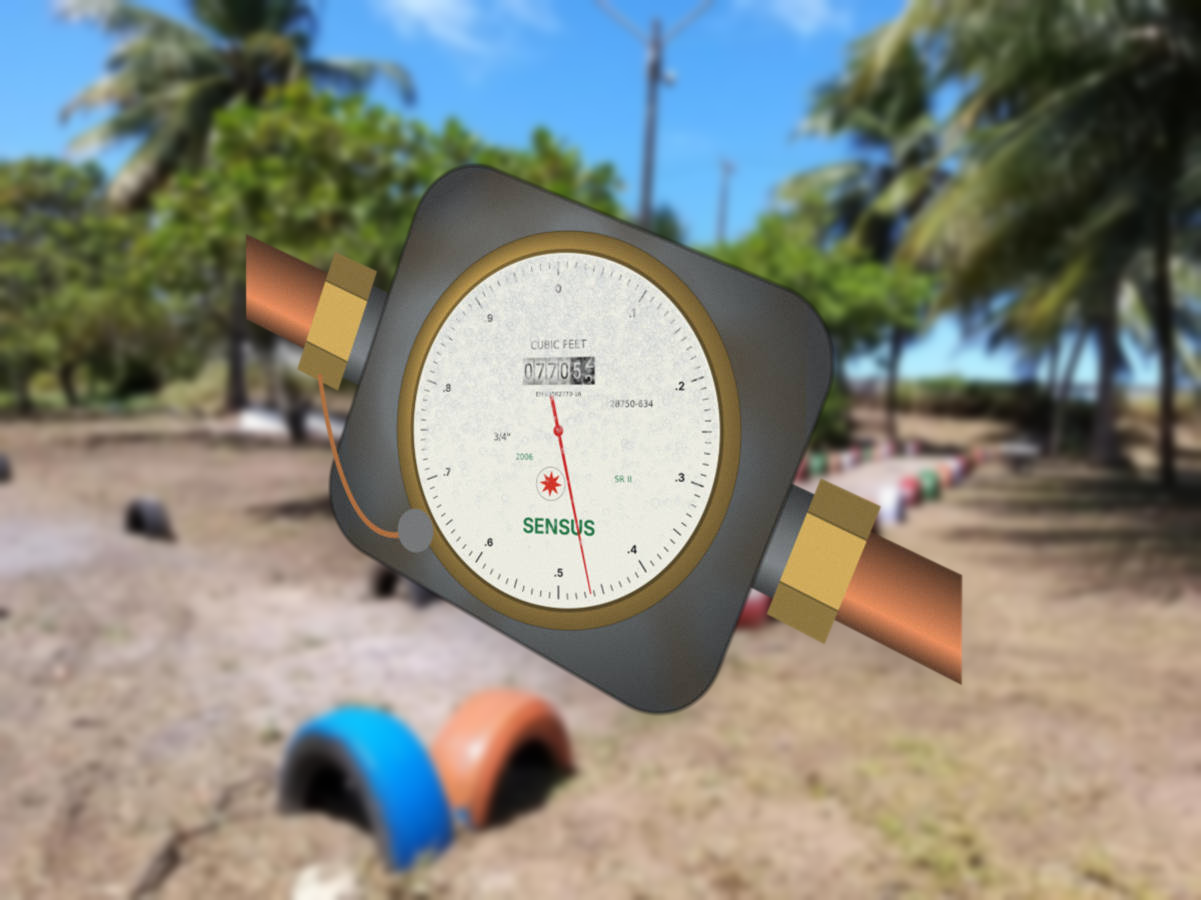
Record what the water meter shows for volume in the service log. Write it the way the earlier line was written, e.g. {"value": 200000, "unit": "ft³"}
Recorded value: {"value": 77052.46, "unit": "ft³"}
